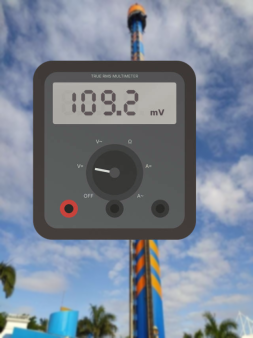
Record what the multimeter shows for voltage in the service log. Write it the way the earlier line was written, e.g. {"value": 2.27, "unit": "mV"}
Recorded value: {"value": 109.2, "unit": "mV"}
